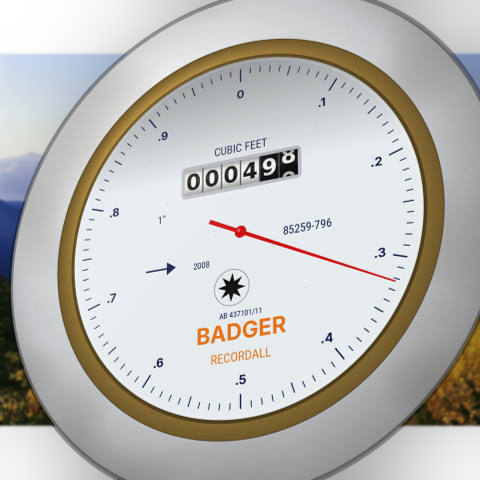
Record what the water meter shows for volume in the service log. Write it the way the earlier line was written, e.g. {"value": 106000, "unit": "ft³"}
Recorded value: {"value": 498.32, "unit": "ft³"}
